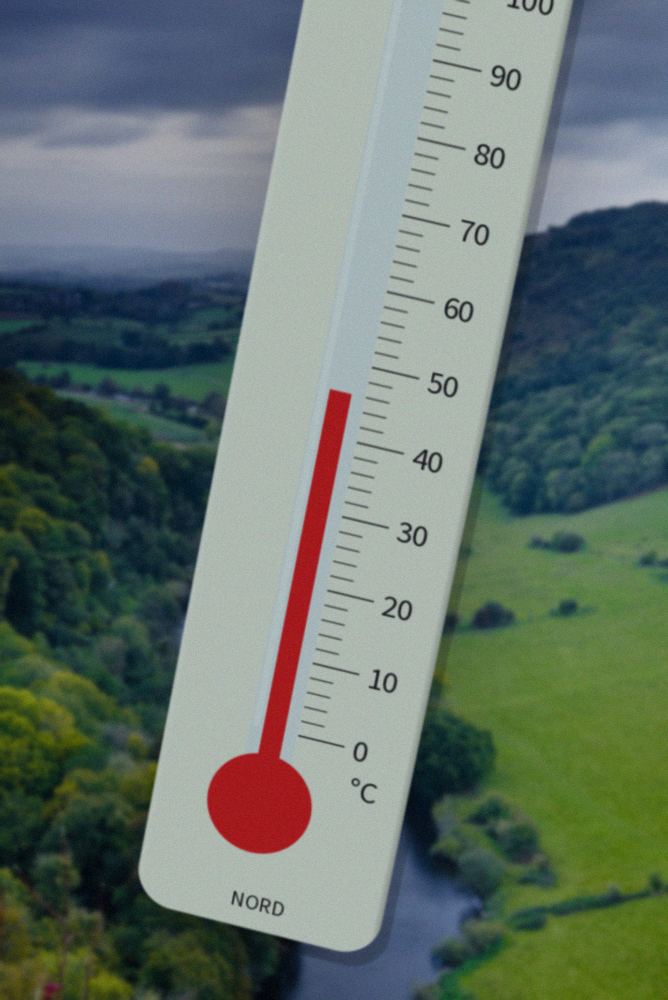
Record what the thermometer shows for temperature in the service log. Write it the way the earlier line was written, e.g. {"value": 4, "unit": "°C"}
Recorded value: {"value": 46, "unit": "°C"}
